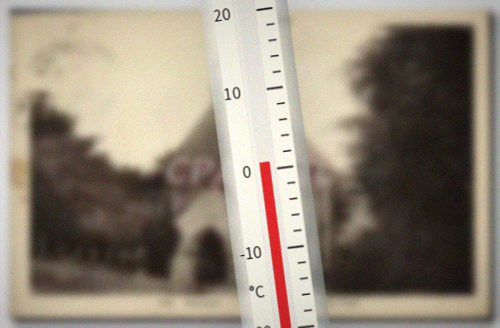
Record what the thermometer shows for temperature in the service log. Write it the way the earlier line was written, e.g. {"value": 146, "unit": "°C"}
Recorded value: {"value": 1, "unit": "°C"}
